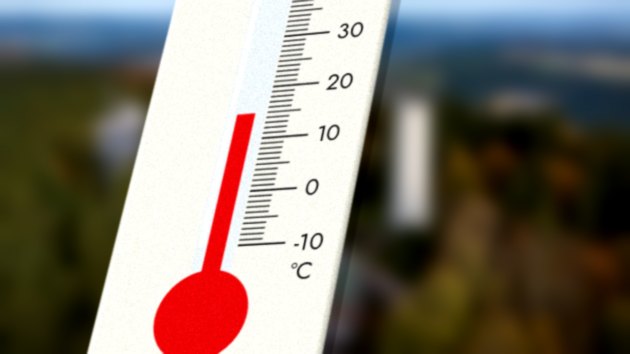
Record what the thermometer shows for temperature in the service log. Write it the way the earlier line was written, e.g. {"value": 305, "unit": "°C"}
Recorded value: {"value": 15, "unit": "°C"}
